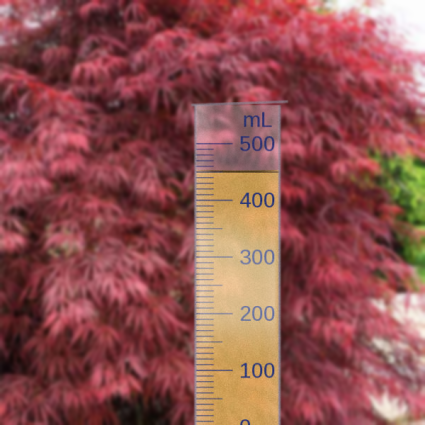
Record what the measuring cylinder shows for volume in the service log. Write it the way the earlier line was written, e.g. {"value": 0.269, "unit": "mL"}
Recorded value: {"value": 450, "unit": "mL"}
